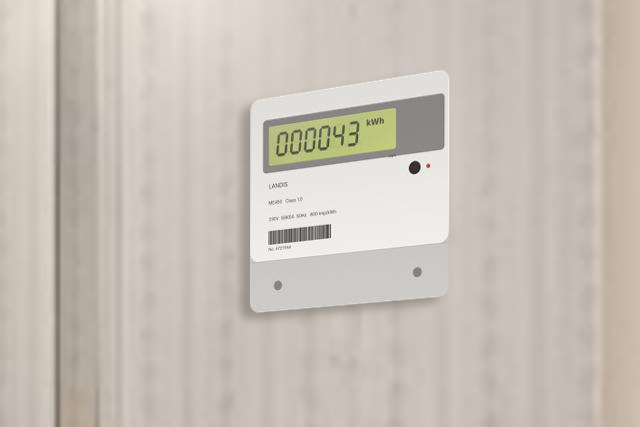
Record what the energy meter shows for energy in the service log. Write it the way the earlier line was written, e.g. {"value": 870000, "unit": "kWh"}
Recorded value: {"value": 43, "unit": "kWh"}
